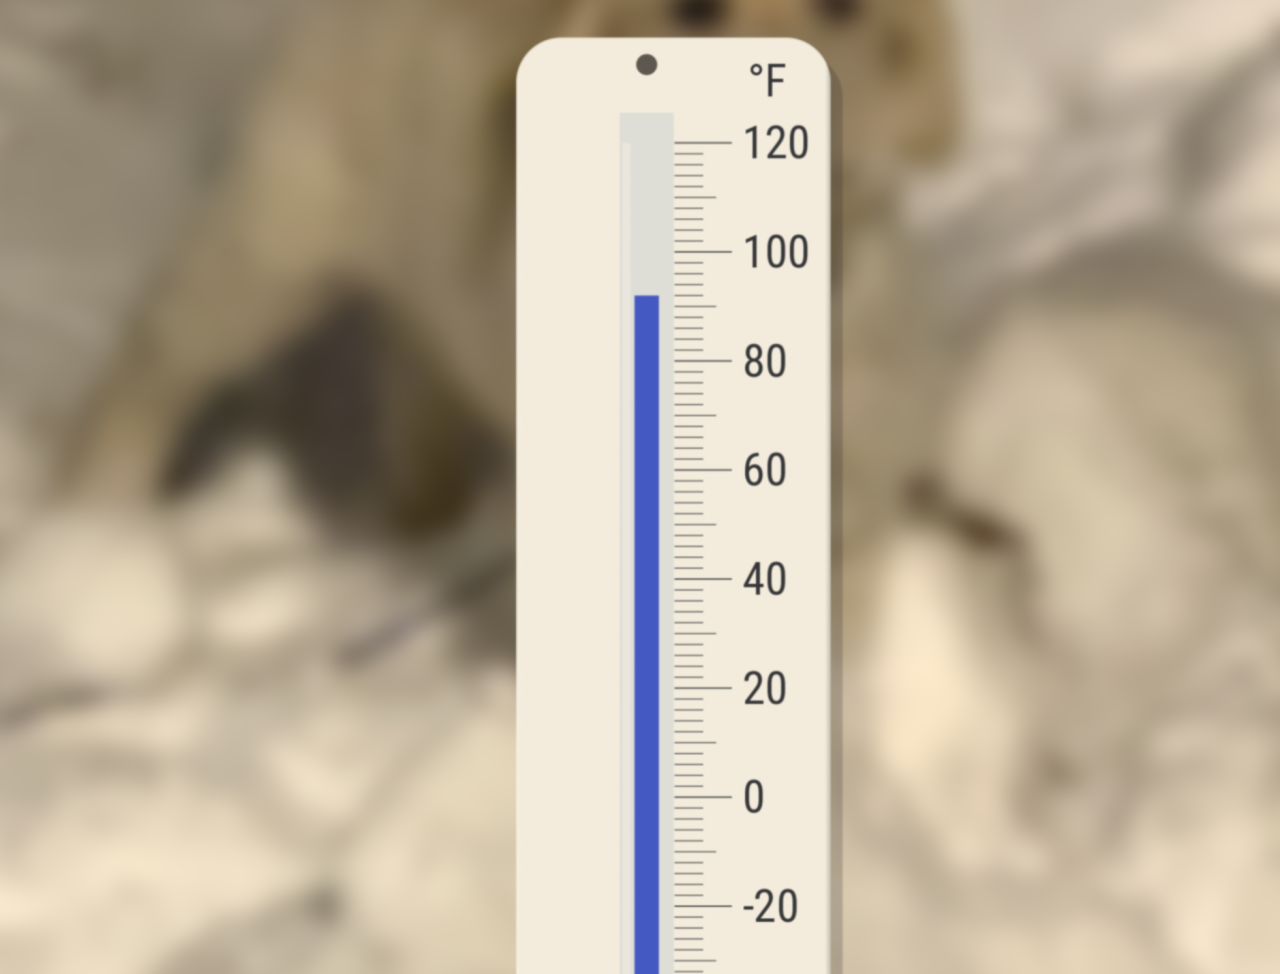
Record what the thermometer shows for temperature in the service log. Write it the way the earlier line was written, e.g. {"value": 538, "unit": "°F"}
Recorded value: {"value": 92, "unit": "°F"}
